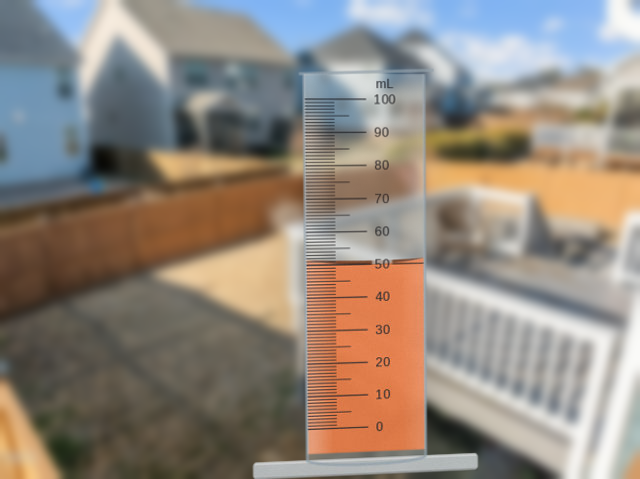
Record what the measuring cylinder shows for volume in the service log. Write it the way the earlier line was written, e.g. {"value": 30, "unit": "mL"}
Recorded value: {"value": 50, "unit": "mL"}
